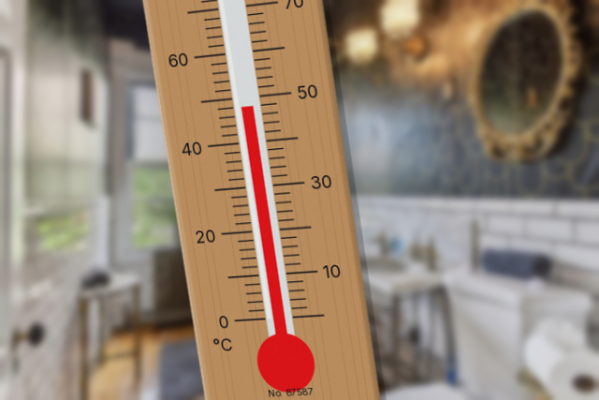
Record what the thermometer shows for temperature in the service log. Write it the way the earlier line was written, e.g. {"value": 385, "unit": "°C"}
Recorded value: {"value": 48, "unit": "°C"}
